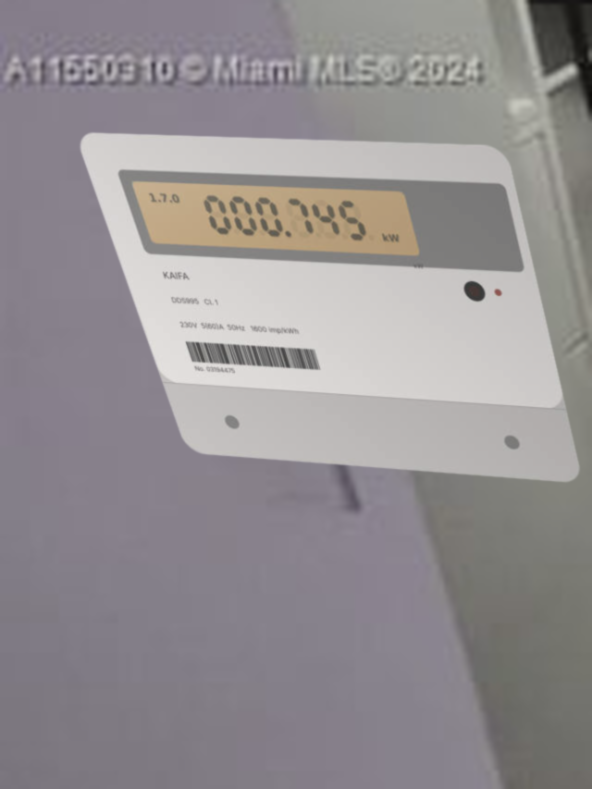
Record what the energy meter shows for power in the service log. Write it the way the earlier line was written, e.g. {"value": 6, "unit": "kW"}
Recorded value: {"value": 0.745, "unit": "kW"}
